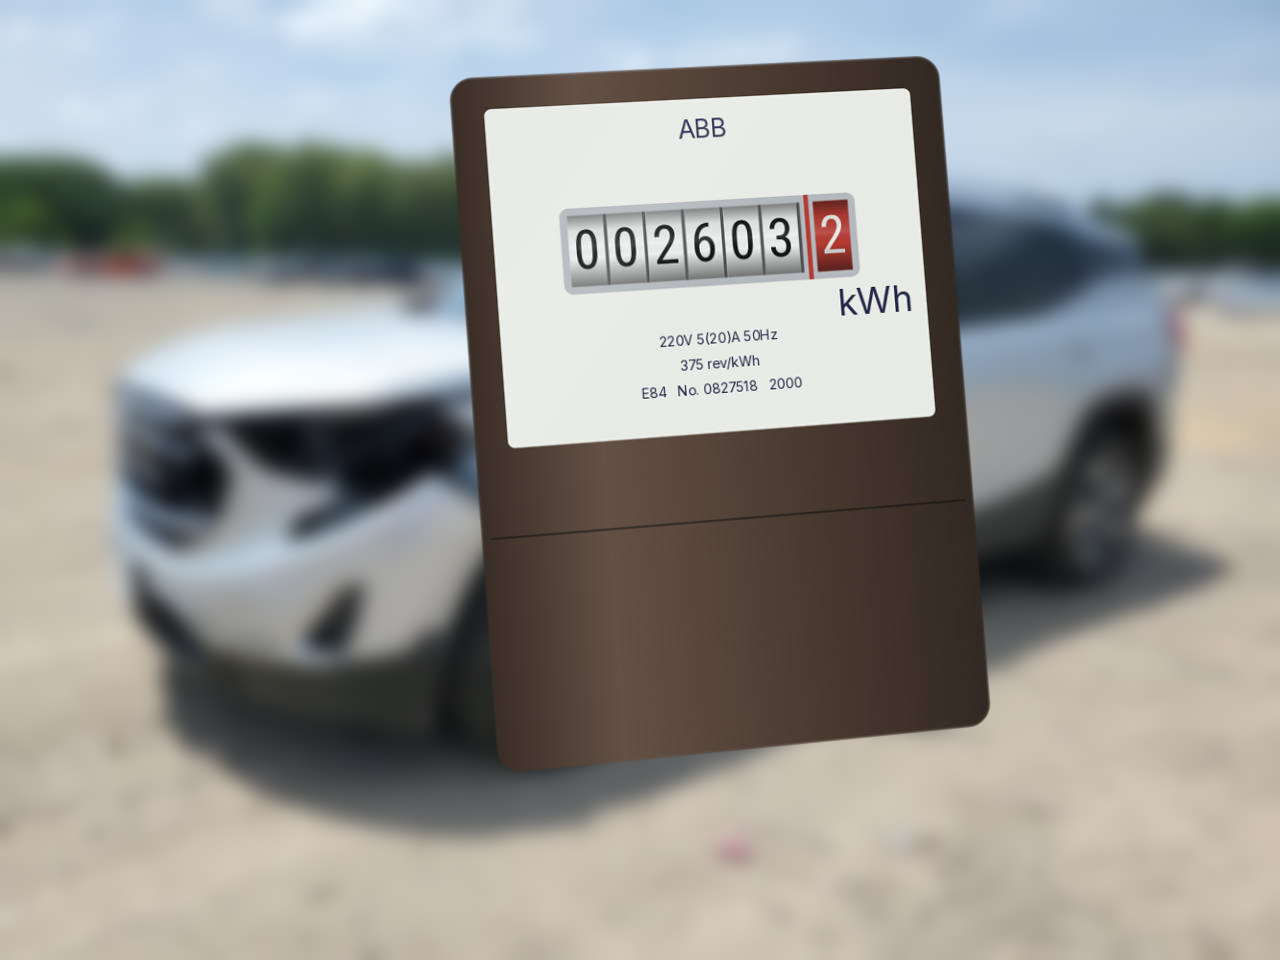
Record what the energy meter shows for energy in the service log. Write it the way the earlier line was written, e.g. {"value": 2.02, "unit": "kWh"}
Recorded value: {"value": 2603.2, "unit": "kWh"}
